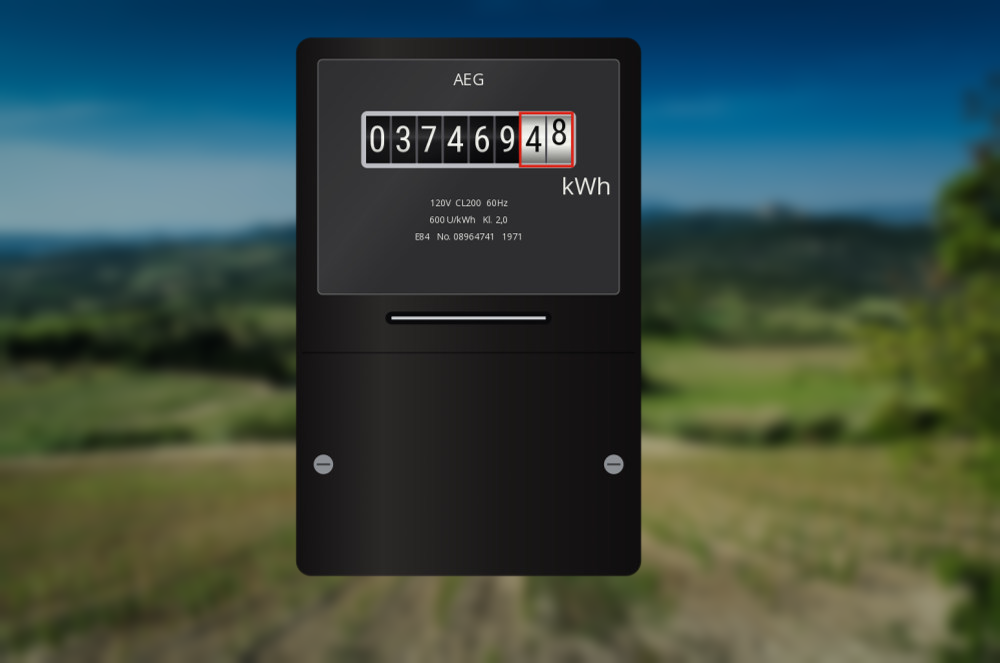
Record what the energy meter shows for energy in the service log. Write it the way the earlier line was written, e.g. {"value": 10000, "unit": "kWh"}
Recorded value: {"value": 37469.48, "unit": "kWh"}
